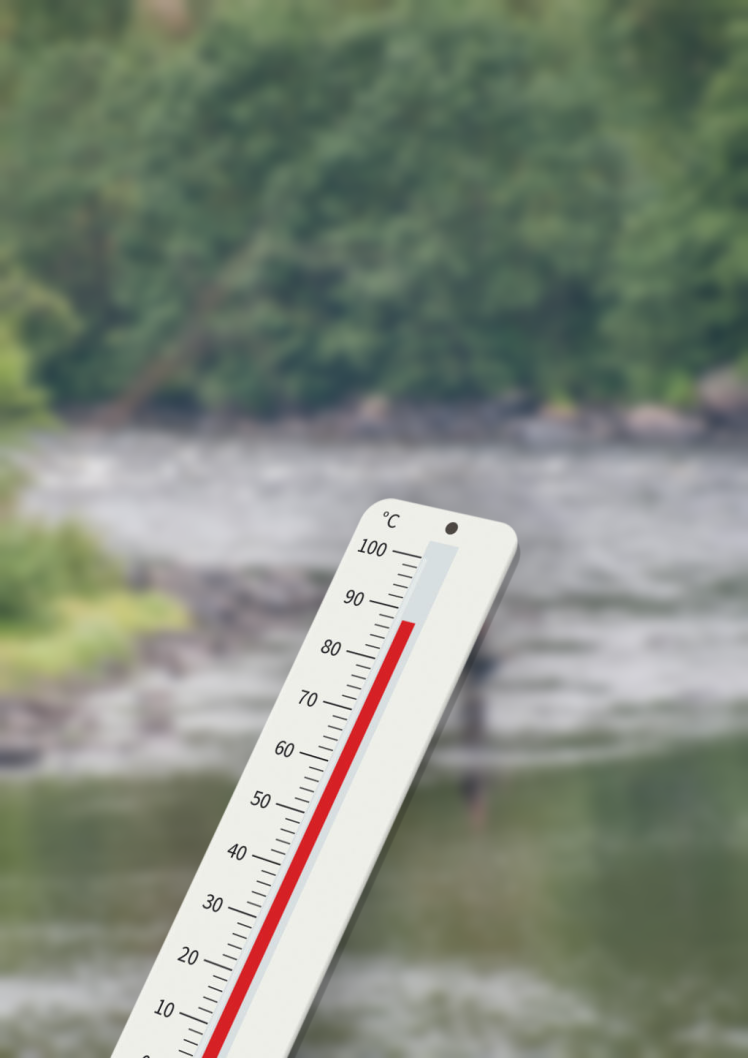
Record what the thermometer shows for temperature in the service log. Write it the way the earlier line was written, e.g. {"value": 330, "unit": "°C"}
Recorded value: {"value": 88, "unit": "°C"}
